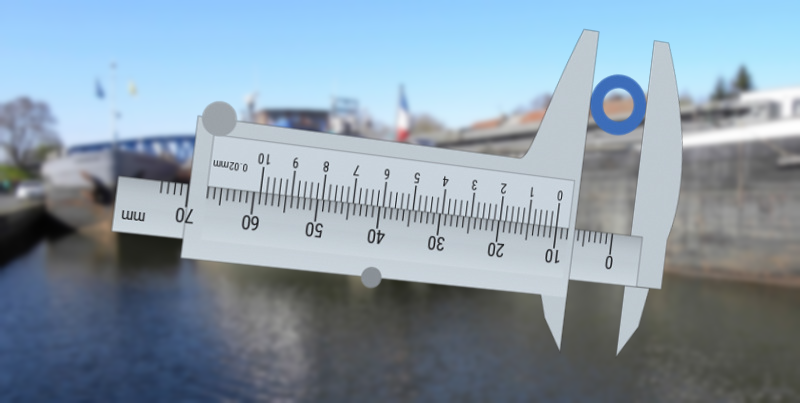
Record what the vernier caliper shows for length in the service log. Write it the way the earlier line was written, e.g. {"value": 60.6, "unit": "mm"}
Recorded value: {"value": 10.0, "unit": "mm"}
